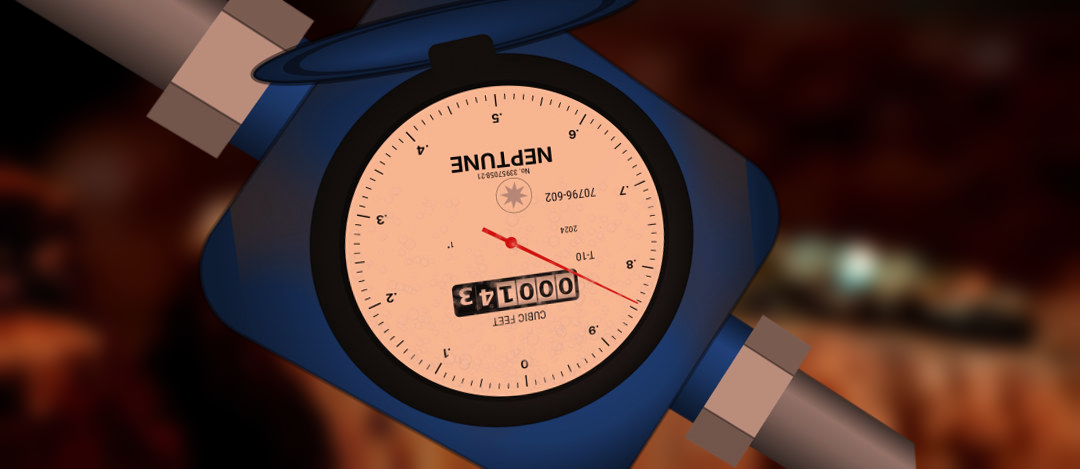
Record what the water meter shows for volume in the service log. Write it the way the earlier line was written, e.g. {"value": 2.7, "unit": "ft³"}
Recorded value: {"value": 142.84, "unit": "ft³"}
